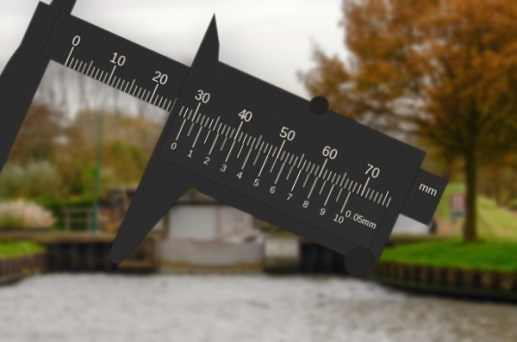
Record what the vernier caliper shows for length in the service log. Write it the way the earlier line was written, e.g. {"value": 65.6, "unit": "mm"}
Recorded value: {"value": 28.5, "unit": "mm"}
